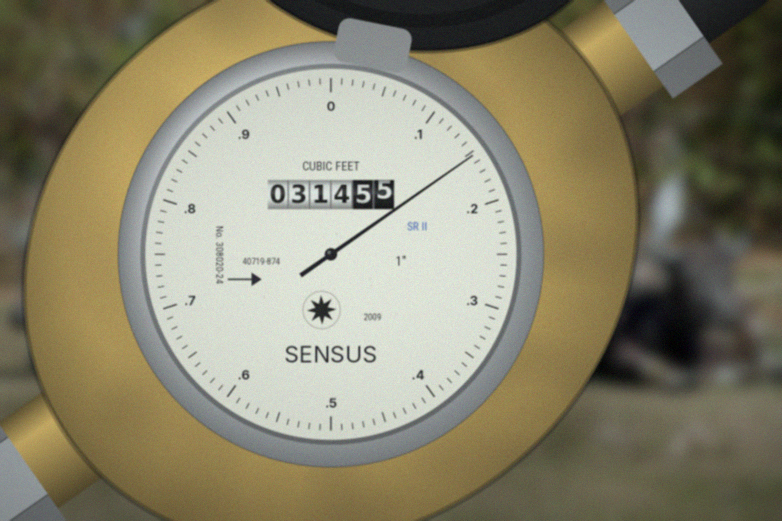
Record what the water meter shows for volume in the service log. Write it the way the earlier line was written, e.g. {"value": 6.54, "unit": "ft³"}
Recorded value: {"value": 31455.15, "unit": "ft³"}
